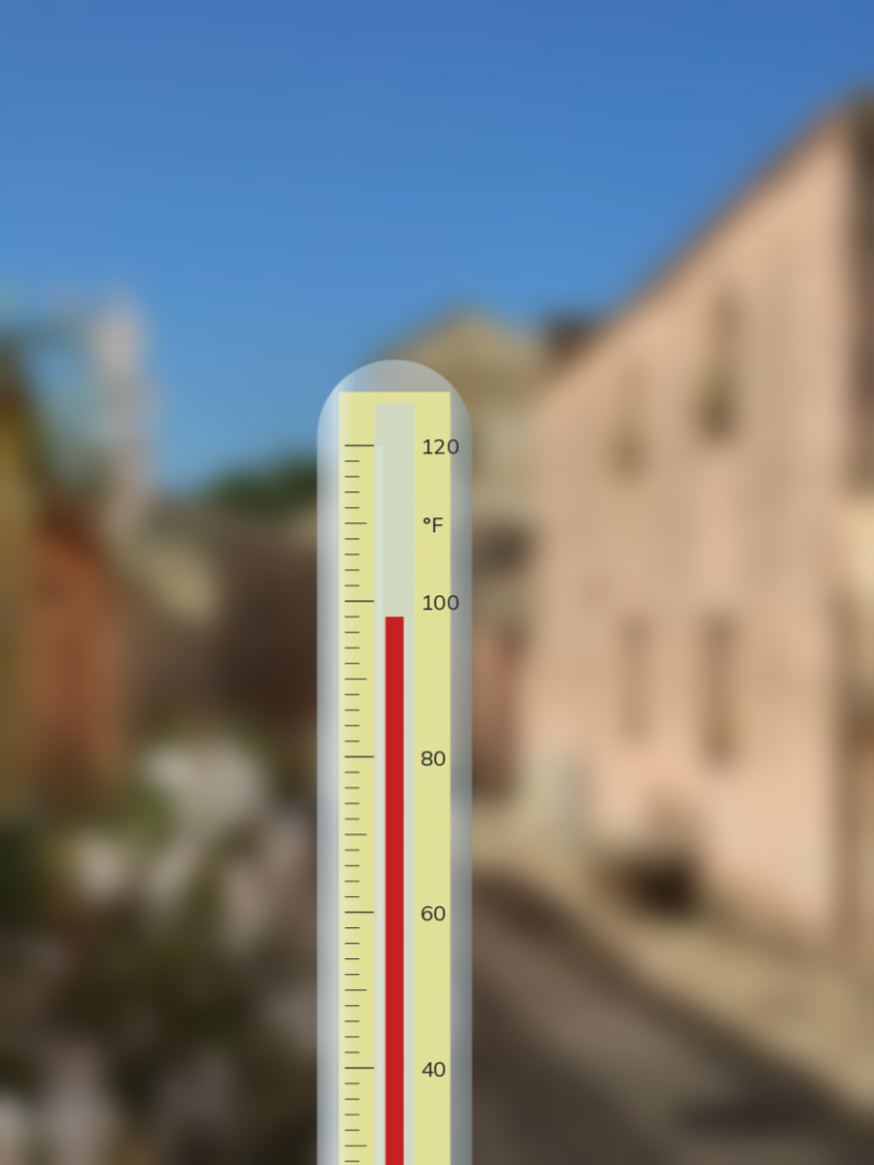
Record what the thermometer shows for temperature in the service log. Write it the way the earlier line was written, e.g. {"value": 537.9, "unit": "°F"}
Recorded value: {"value": 98, "unit": "°F"}
